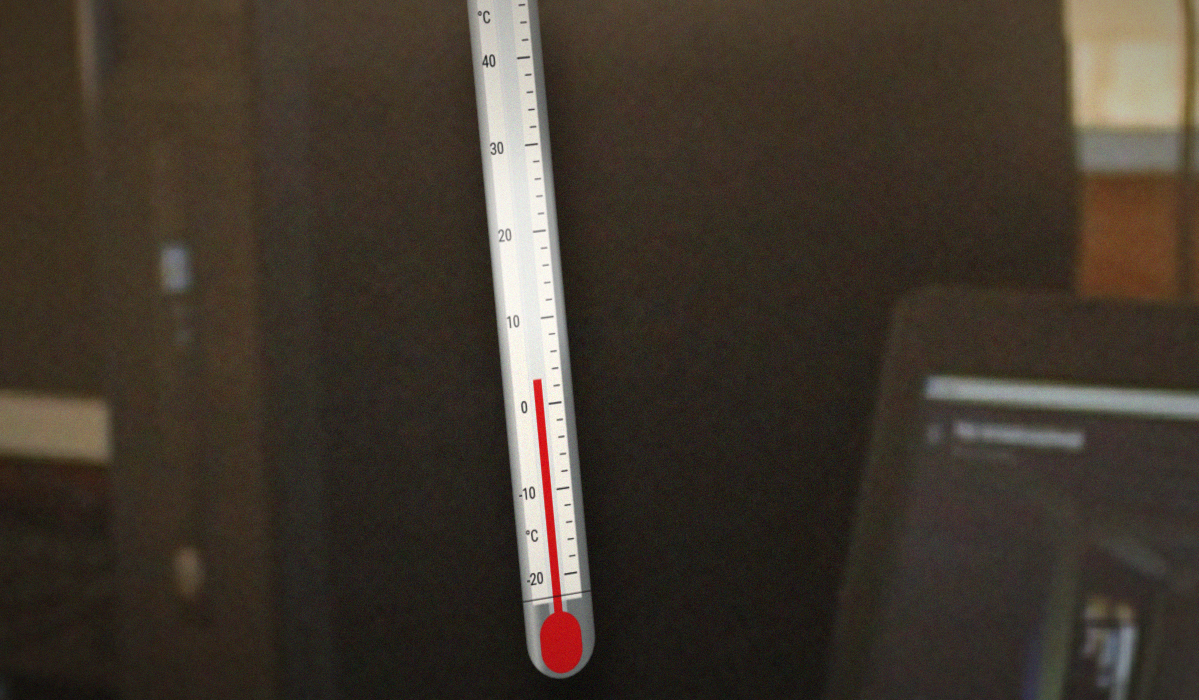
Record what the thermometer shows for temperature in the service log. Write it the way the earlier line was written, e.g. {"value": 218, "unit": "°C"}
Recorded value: {"value": 3, "unit": "°C"}
